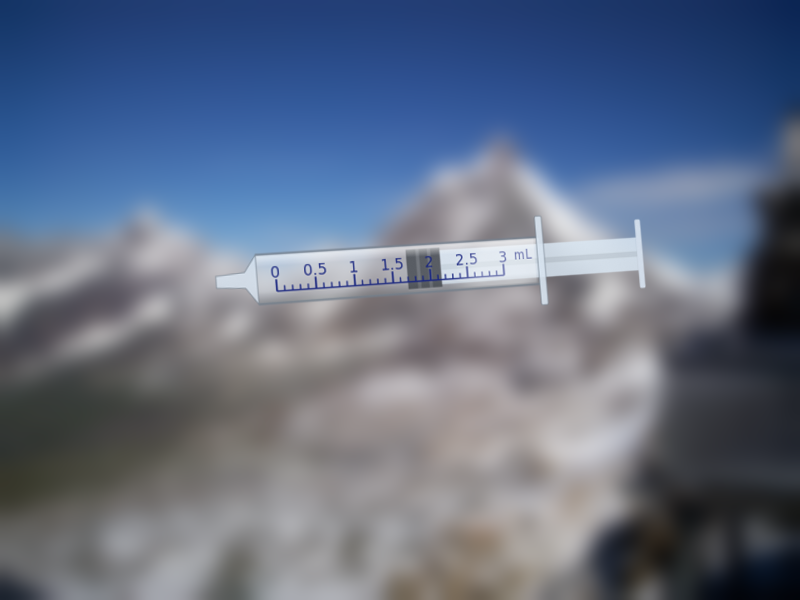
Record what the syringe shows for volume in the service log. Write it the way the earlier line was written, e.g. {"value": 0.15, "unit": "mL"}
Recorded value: {"value": 1.7, "unit": "mL"}
